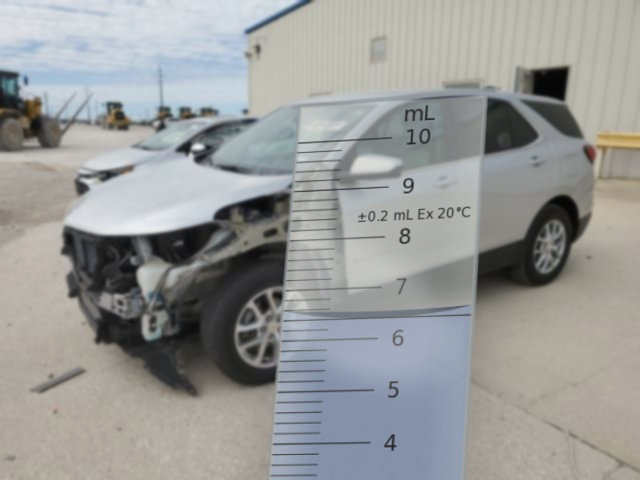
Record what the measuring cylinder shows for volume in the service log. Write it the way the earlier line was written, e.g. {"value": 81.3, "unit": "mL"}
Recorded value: {"value": 6.4, "unit": "mL"}
